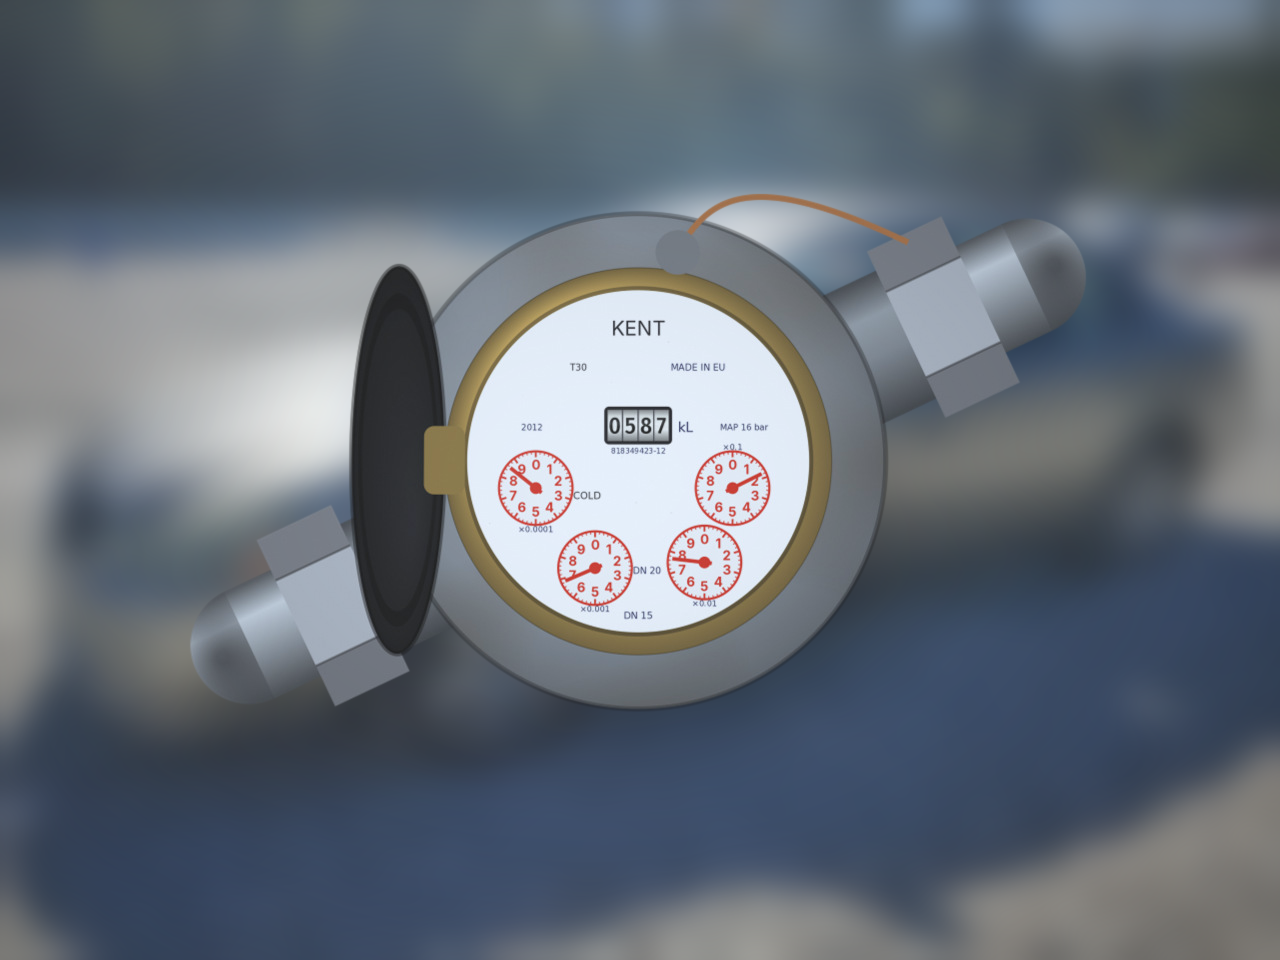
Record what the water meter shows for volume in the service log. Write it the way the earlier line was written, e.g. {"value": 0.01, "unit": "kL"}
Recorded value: {"value": 587.1768, "unit": "kL"}
